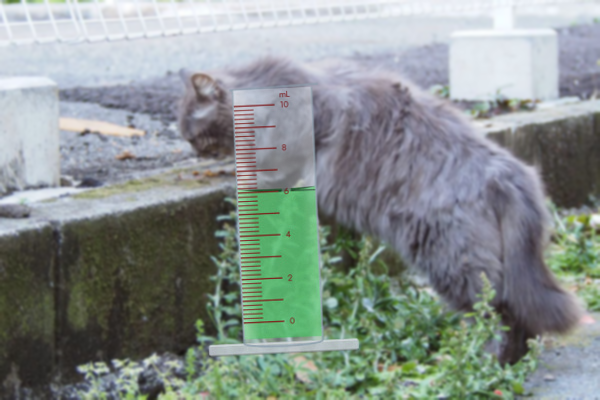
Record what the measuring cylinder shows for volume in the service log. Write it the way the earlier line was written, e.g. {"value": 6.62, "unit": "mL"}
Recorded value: {"value": 6, "unit": "mL"}
